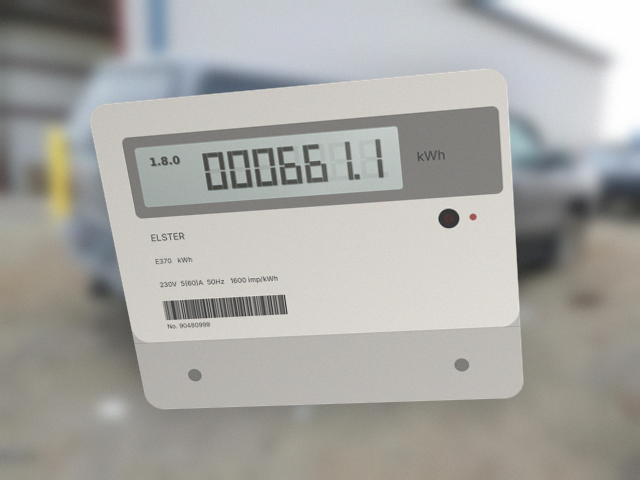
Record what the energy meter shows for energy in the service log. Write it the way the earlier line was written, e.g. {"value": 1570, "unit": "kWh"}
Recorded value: {"value": 661.1, "unit": "kWh"}
